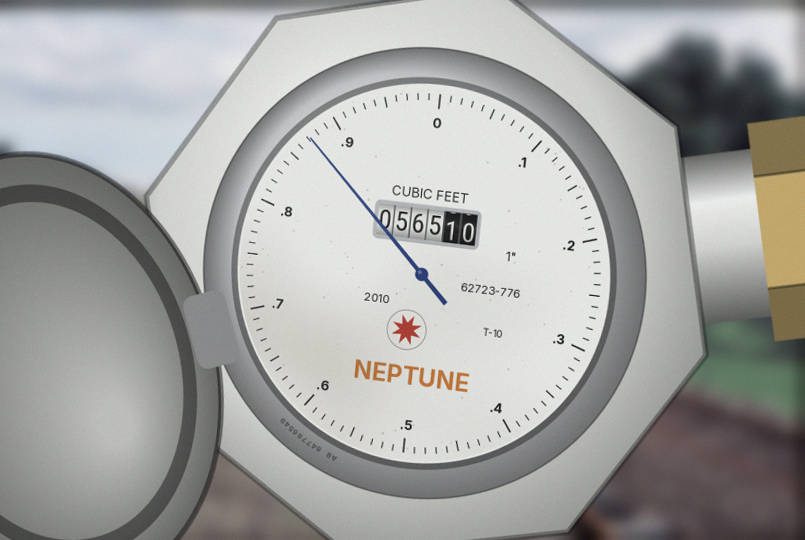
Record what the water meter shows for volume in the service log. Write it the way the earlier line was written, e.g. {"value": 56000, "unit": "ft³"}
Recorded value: {"value": 56509.87, "unit": "ft³"}
